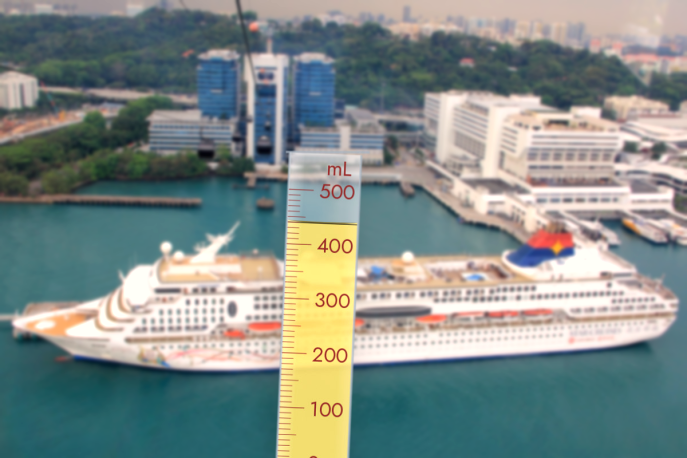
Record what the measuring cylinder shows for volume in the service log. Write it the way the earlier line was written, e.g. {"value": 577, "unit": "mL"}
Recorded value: {"value": 440, "unit": "mL"}
